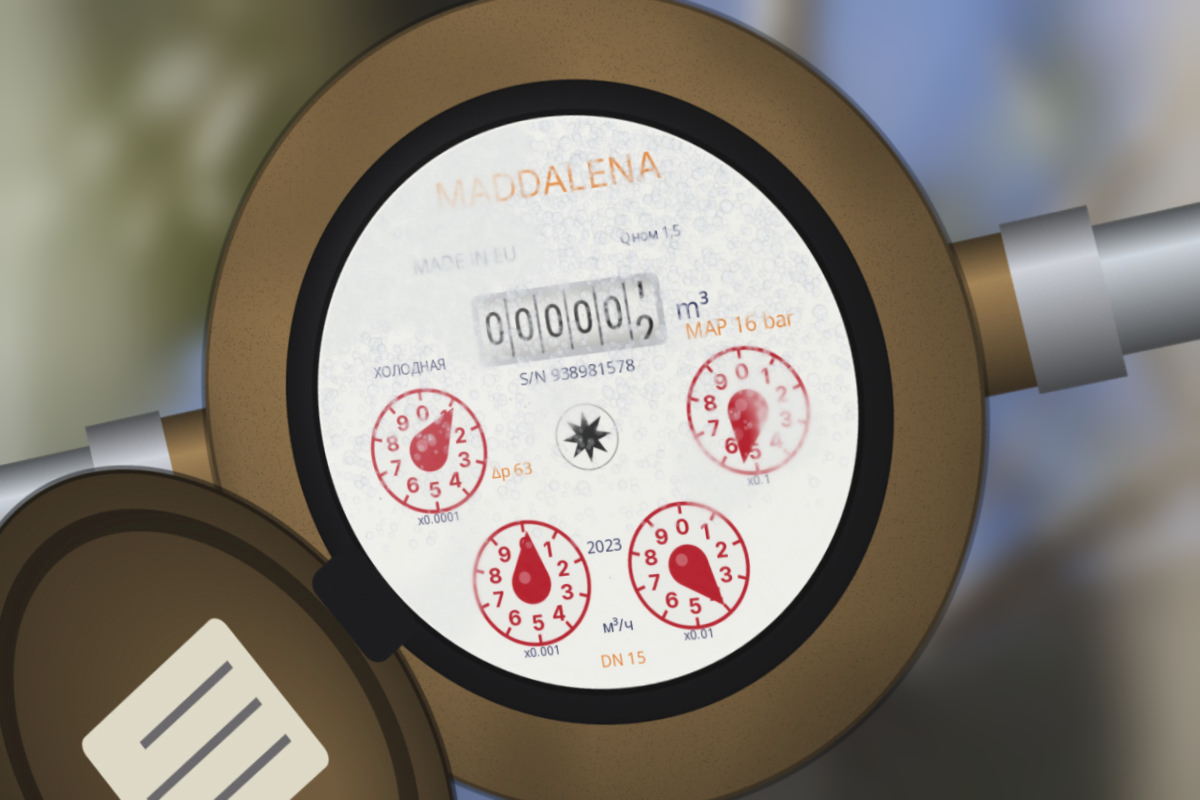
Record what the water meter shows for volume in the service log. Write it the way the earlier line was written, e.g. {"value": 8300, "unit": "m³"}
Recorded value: {"value": 1.5401, "unit": "m³"}
